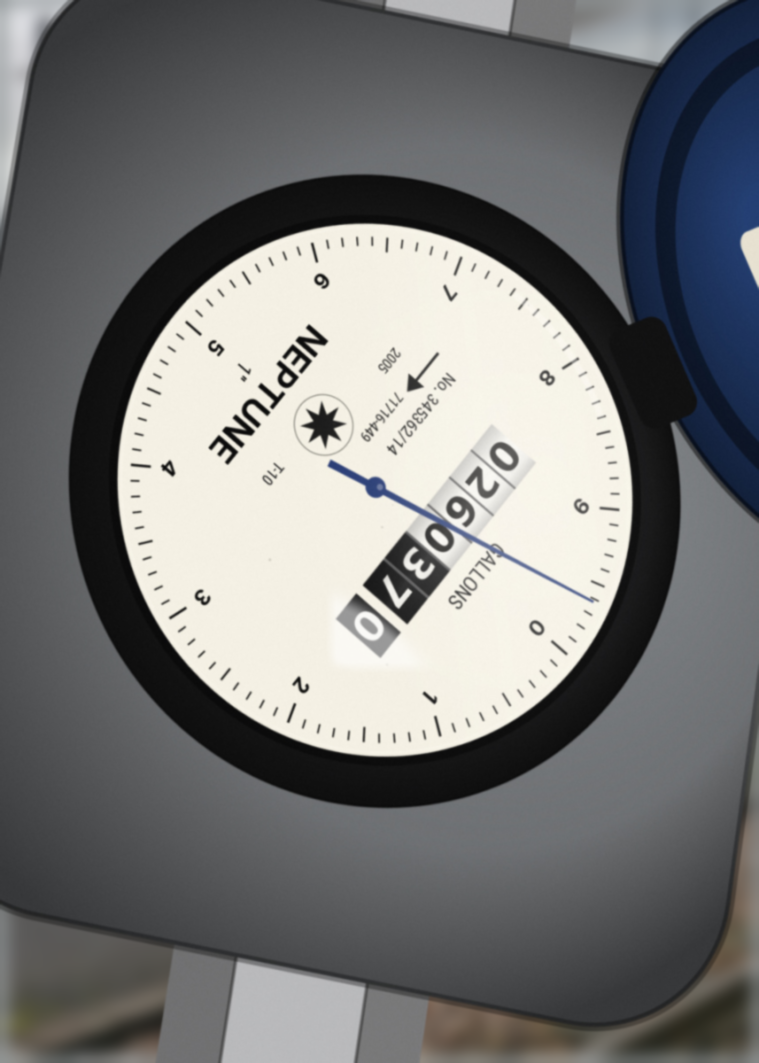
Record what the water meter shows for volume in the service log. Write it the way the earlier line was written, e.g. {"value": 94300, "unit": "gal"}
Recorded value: {"value": 260369.6, "unit": "gal"}
